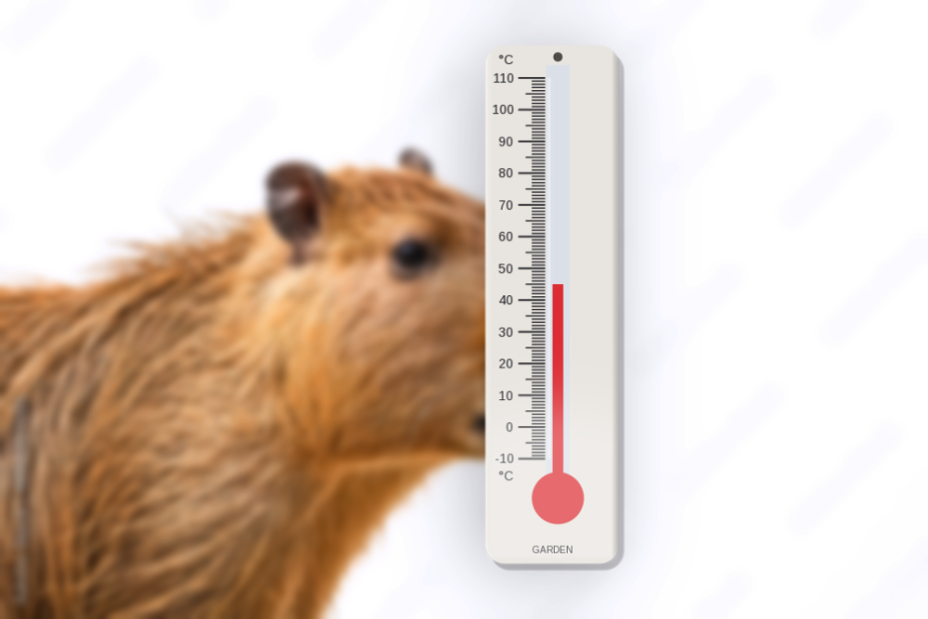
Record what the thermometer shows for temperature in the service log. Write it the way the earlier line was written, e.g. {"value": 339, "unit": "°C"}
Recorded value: {"value": 45, "unit": "°C"}
